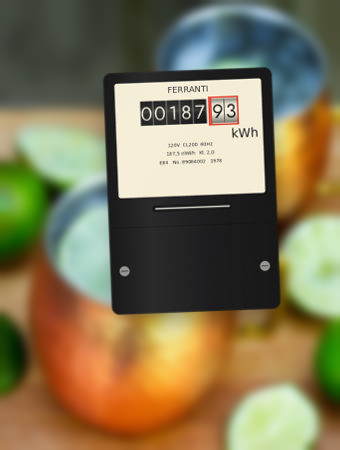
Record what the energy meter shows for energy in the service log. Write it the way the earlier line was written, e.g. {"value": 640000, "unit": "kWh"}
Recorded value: {"value": 187.93, "unit": "kWh"}
